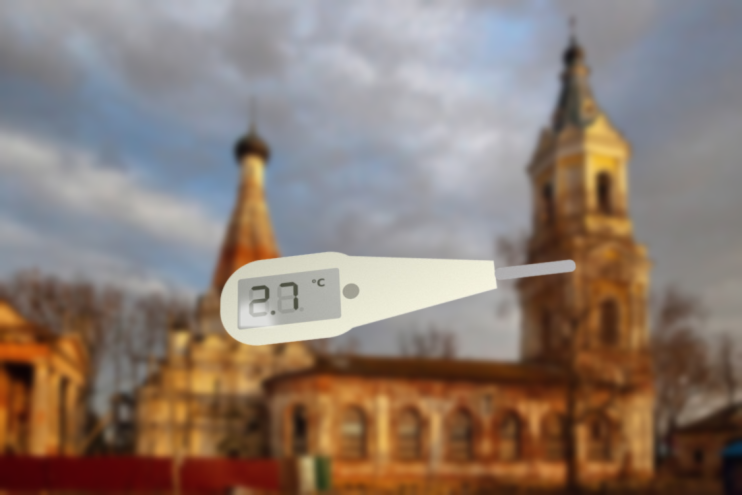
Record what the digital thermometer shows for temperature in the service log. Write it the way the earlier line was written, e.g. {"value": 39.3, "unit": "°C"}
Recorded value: {"value": 2.7, "unit": "°C"}
